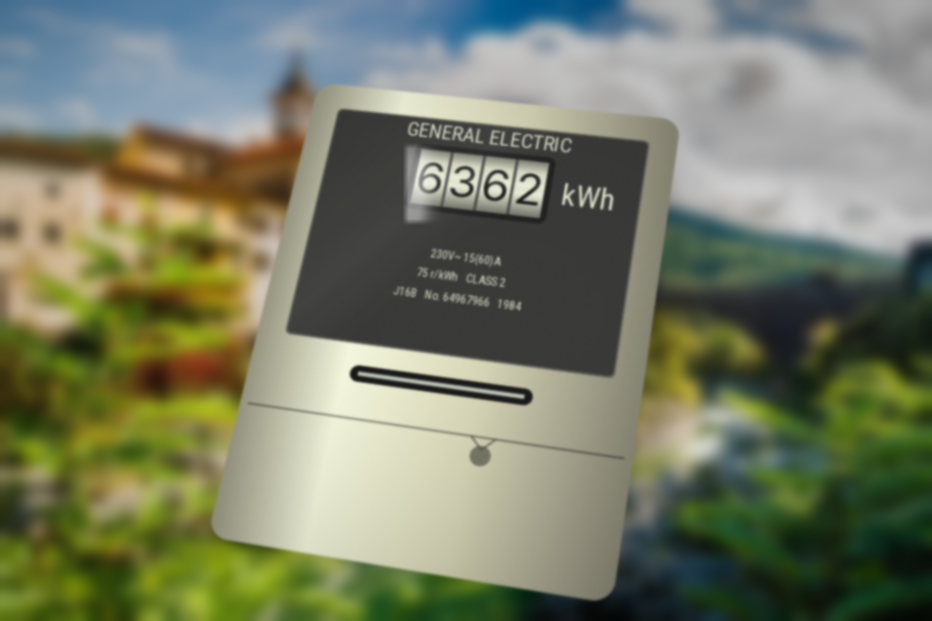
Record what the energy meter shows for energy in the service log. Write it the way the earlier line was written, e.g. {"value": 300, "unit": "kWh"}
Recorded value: {"value": 6362, "unit": "kWh"}
